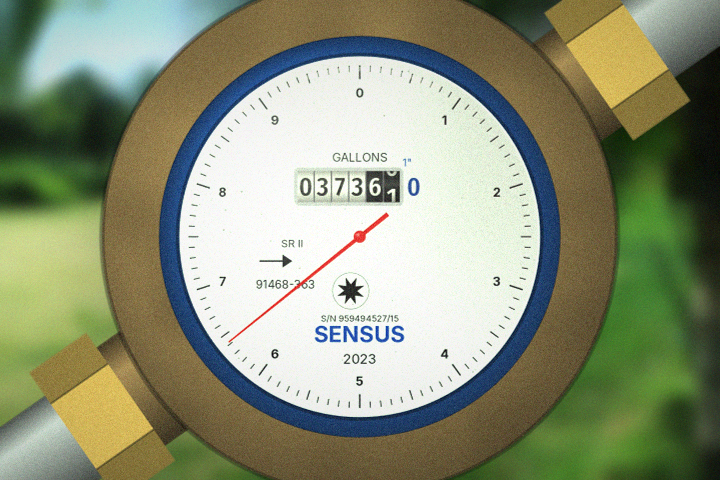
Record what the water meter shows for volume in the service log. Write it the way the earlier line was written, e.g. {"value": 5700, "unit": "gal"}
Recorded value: {"value": 373606.4, "unit": "gal"}
